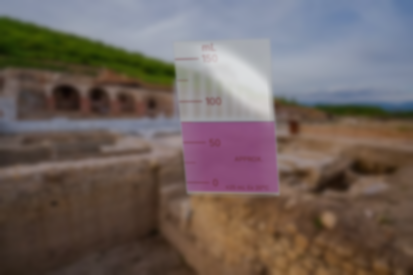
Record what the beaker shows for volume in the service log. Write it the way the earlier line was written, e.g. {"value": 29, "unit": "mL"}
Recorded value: {"value": 75, "unit": "mL"}
